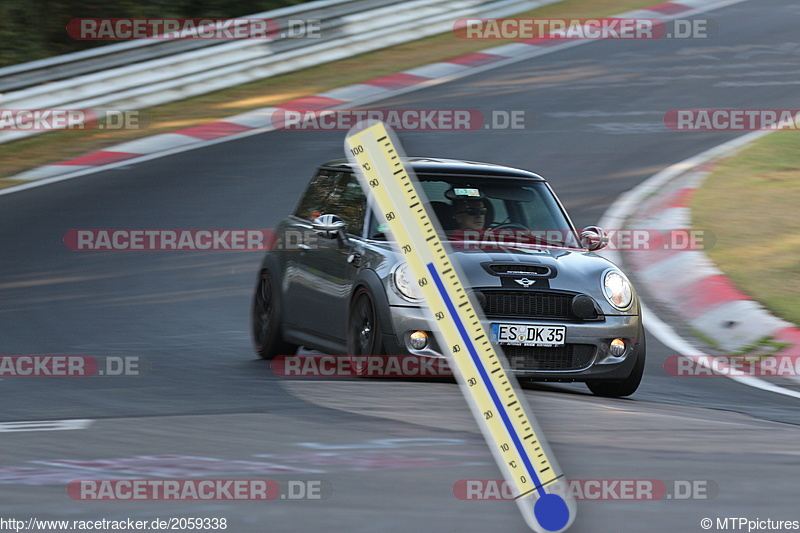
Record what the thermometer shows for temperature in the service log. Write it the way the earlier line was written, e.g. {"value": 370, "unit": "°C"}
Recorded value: {"value": 64, "unit": "°C"}
